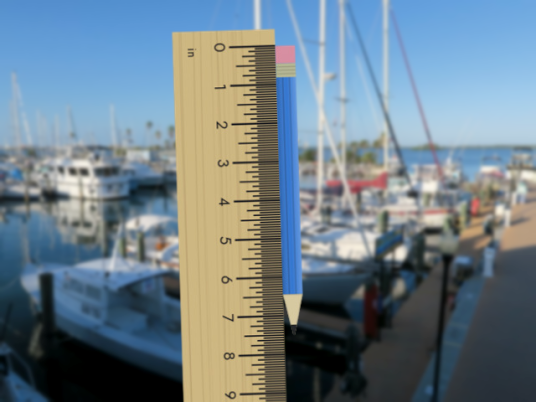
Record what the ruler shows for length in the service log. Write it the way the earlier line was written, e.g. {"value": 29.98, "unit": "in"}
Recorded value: {"value": 7.5, "unit": "in"}
